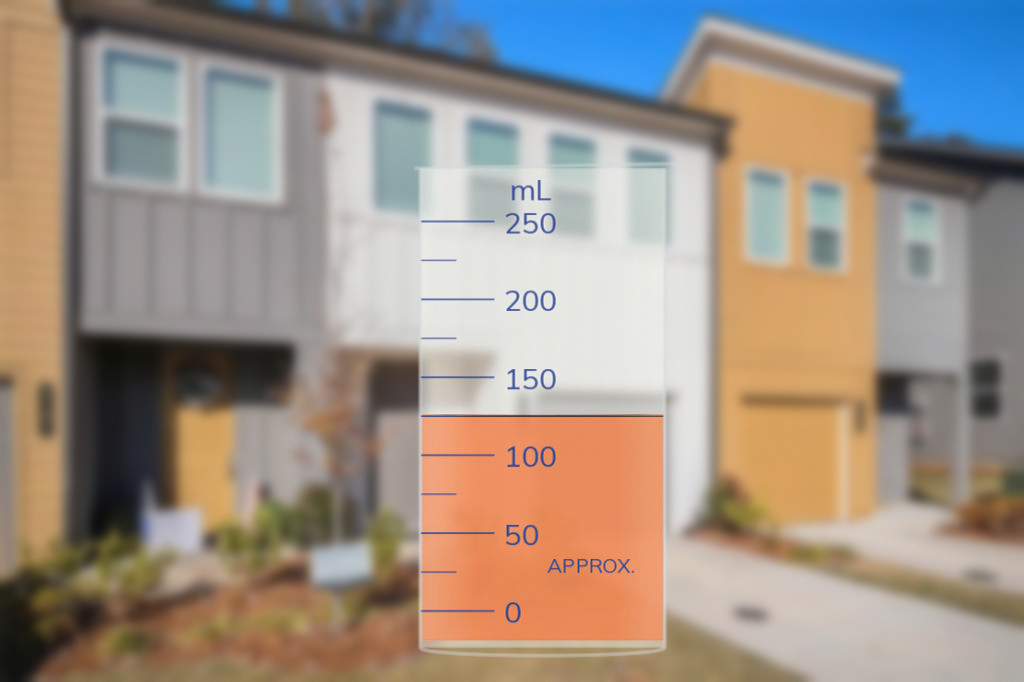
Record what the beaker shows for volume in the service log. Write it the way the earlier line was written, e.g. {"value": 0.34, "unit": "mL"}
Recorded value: {"value": 125, "unit": "mL"}
